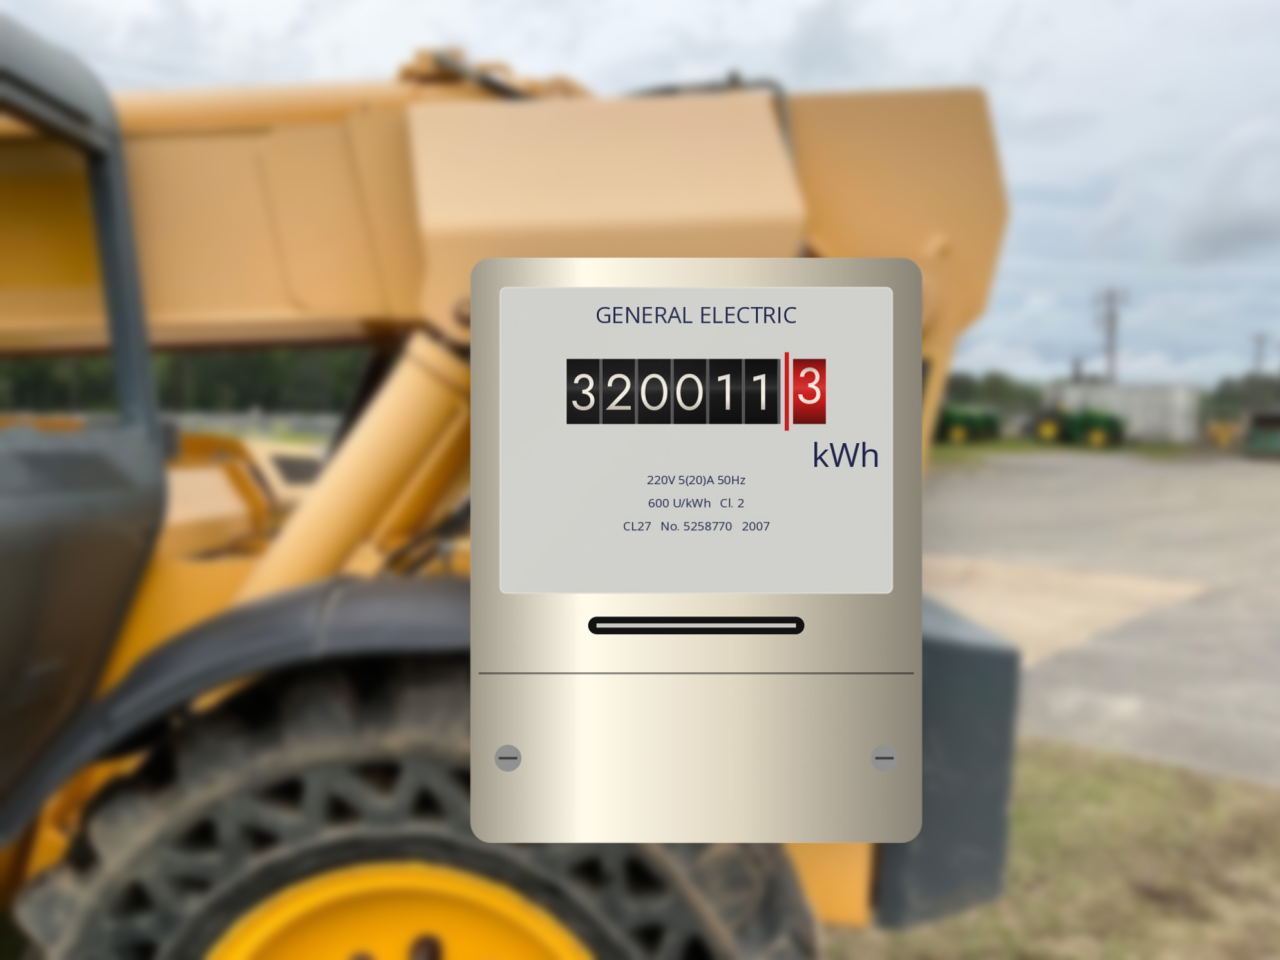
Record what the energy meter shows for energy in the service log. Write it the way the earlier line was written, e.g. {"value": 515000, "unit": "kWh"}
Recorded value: {"value": 320011.3, "unit": "kWh"}
